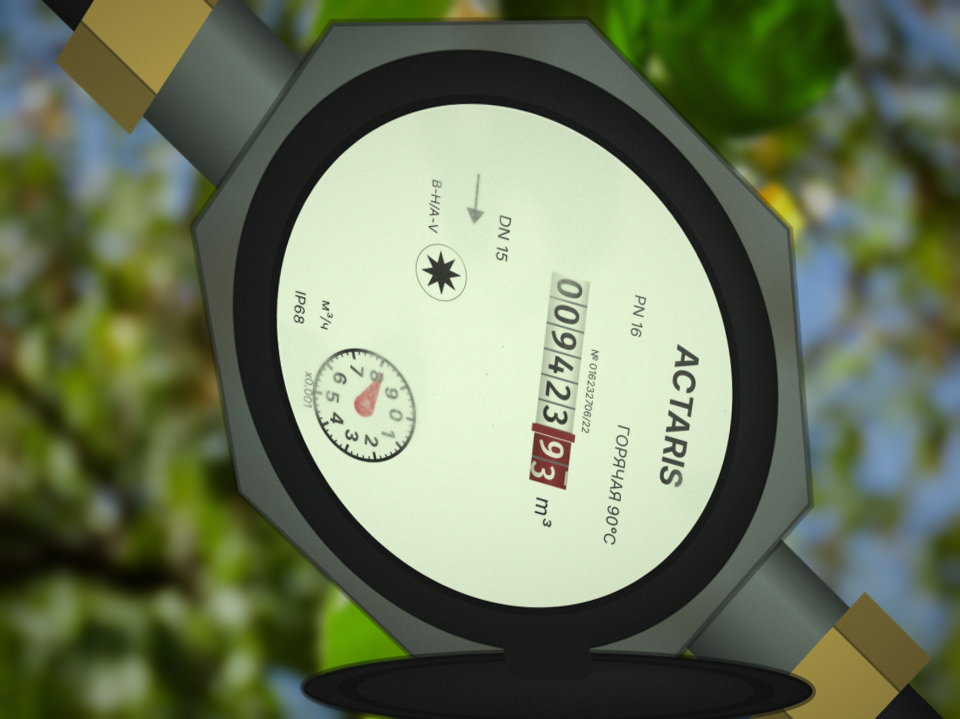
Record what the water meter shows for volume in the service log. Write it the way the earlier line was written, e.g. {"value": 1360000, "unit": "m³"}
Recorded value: {"value": 9423.928, "unit": "m³"}
